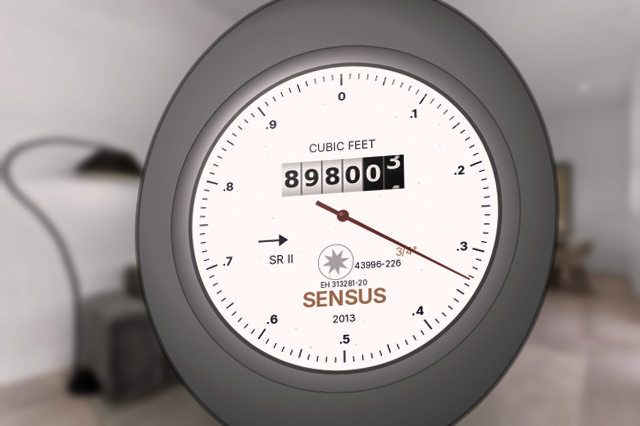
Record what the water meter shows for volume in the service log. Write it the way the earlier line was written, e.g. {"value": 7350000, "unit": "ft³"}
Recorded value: {"value": 898003.33, "unit": "ft³"}
